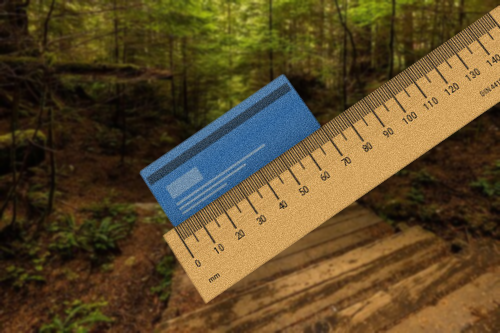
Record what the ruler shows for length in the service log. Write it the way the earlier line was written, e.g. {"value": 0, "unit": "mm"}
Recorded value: {"value": 70, "unit": "mm"}
